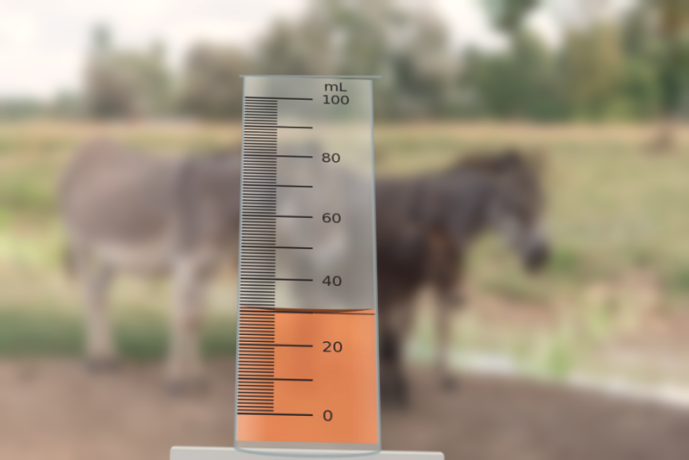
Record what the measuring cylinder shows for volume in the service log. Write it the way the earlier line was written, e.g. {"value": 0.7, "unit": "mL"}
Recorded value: {"value": 30, "unit": "mL"}
